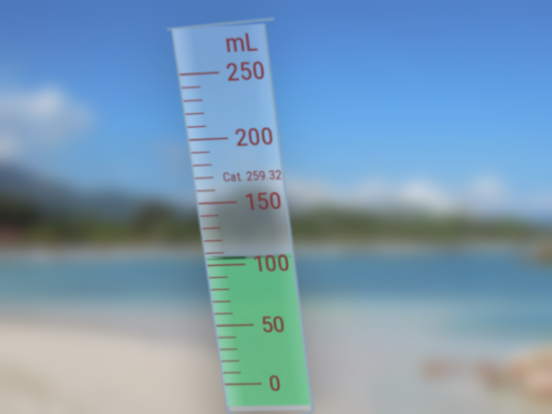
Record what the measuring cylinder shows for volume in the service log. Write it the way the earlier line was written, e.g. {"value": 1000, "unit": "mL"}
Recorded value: {"value": 105, "unit": "mL"}
